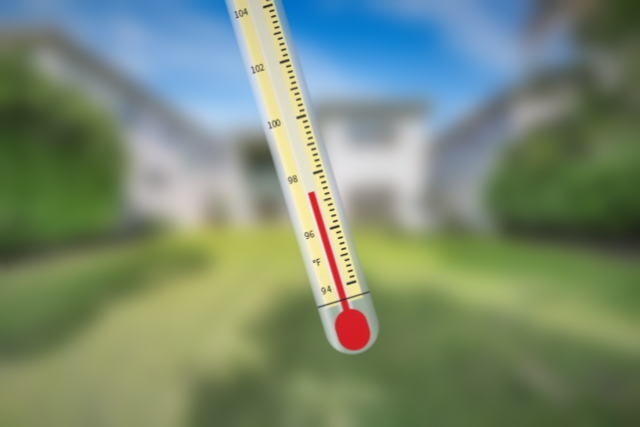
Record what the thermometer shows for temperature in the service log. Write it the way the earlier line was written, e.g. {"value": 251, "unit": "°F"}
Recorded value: {"value": 97.4, "unit": "°F"}
